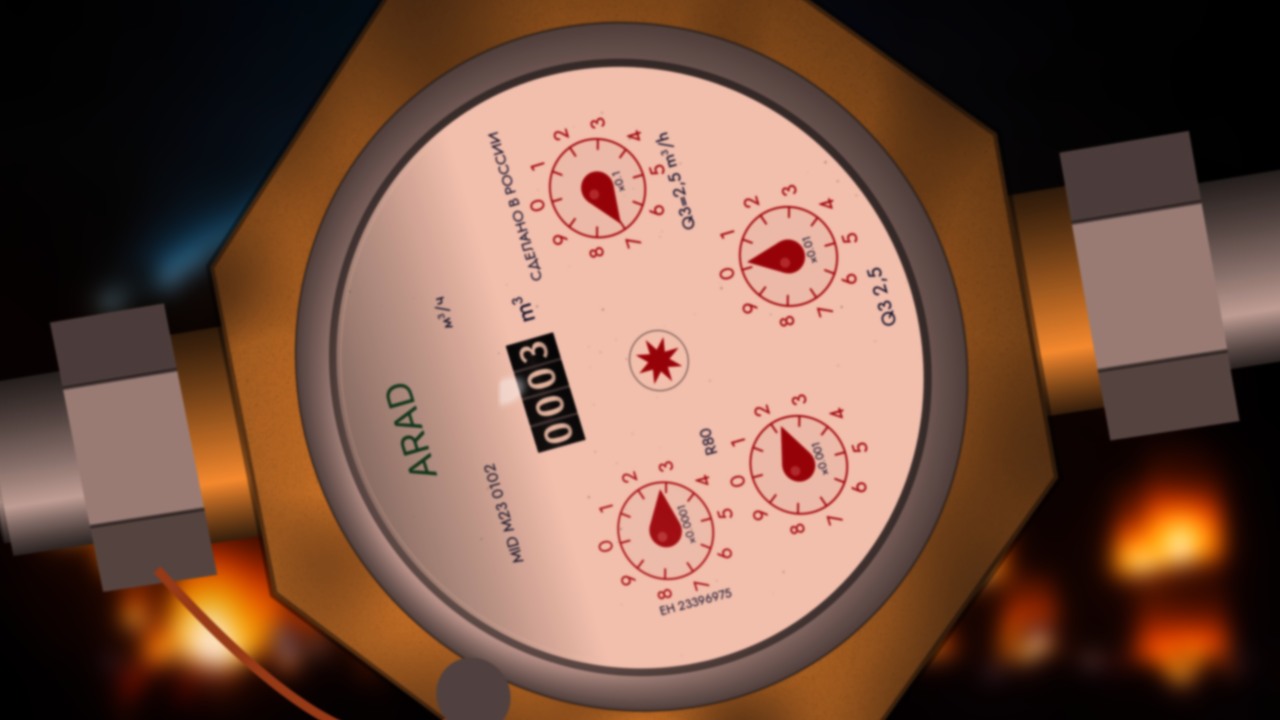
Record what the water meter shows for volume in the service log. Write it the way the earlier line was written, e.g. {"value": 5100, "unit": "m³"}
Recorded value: {"value": 3.7022, "unit": "m³"}
